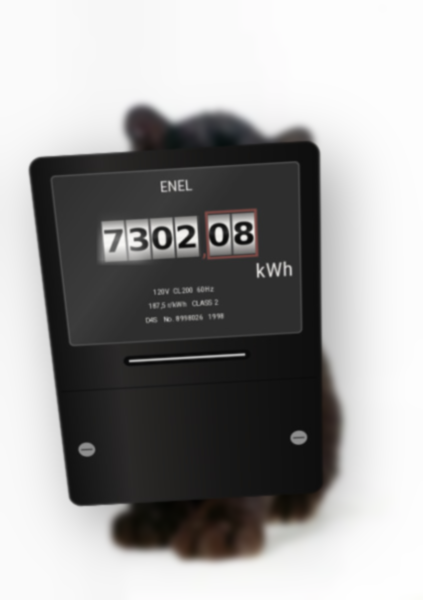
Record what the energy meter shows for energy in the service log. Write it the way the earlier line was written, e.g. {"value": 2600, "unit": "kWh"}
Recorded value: {"value": 7302.08, "unit": "kWh"}
